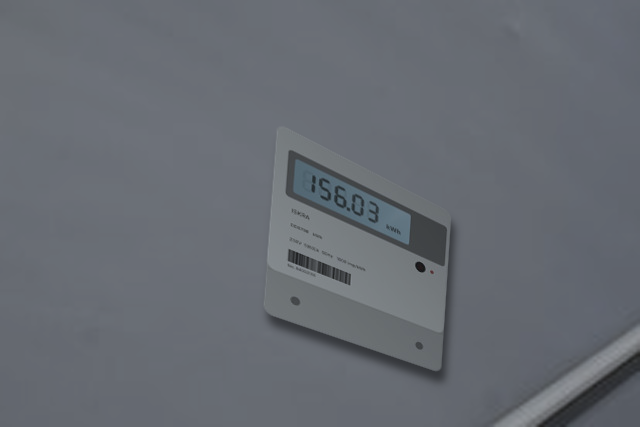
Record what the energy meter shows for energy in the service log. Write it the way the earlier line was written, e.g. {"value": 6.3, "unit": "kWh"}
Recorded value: {"value": 156.03, "unit": "kWh"}
